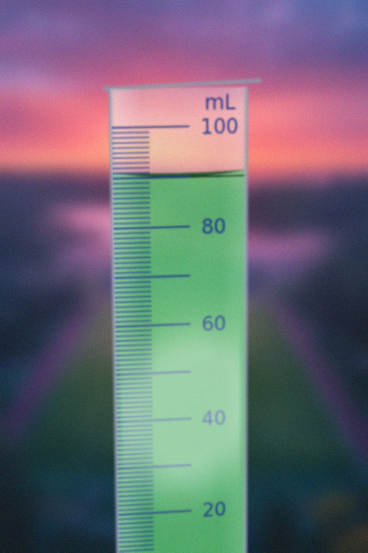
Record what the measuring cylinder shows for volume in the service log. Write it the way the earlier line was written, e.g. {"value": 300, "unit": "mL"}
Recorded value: {"value": 90, "unit": "mL"}
